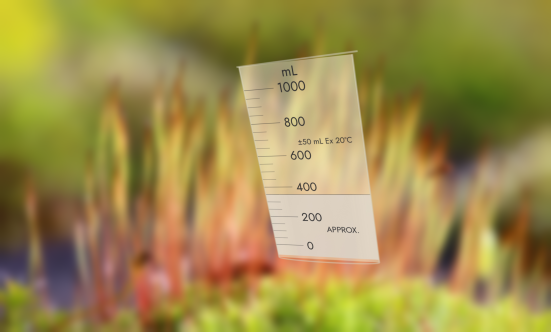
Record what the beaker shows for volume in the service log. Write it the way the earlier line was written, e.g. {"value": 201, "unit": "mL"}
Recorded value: {"value": 350, "unit": "mL"}
